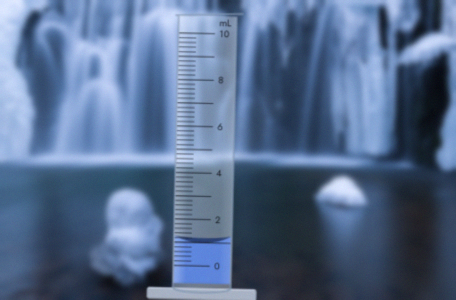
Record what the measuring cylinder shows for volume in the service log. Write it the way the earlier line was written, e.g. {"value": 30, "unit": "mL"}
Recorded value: {"value": 1, "unit": "mL"}
